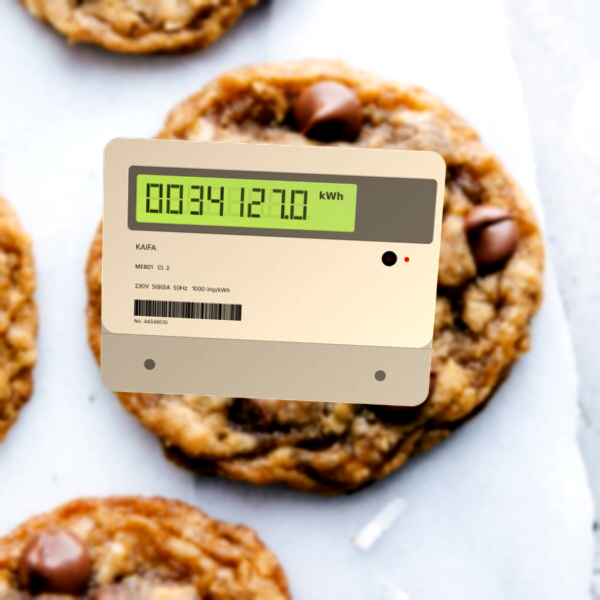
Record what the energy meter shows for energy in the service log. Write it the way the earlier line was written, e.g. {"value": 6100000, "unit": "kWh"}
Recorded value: {"value": 34127.0, "unit": "kWh"}
